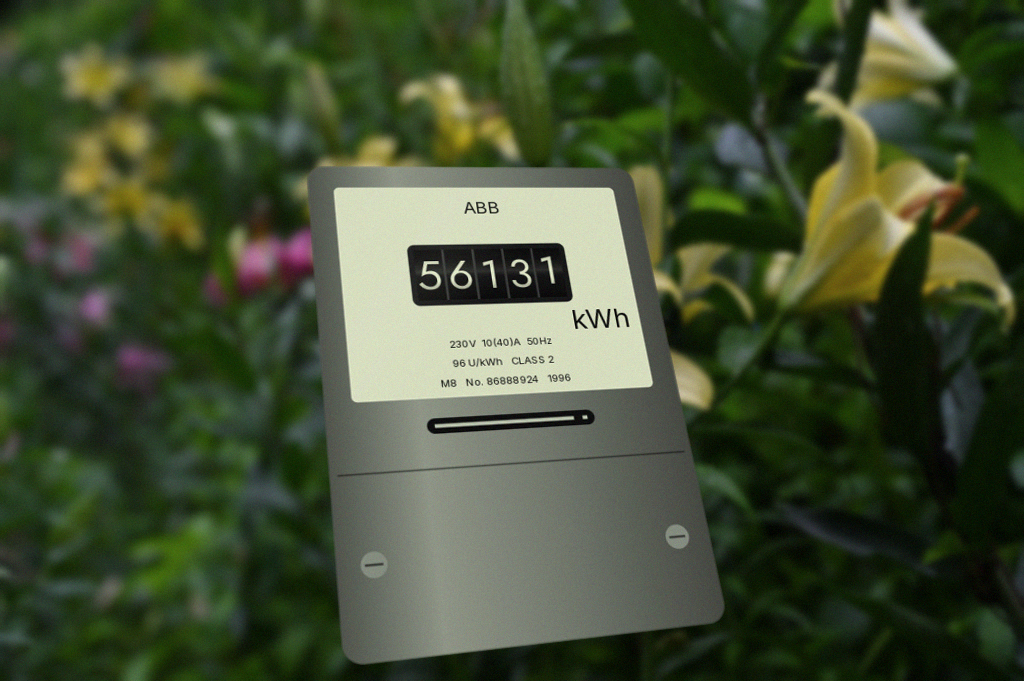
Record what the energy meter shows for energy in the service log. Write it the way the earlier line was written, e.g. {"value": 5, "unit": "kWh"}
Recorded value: {"value": 56131, "unit": "kWh"}
